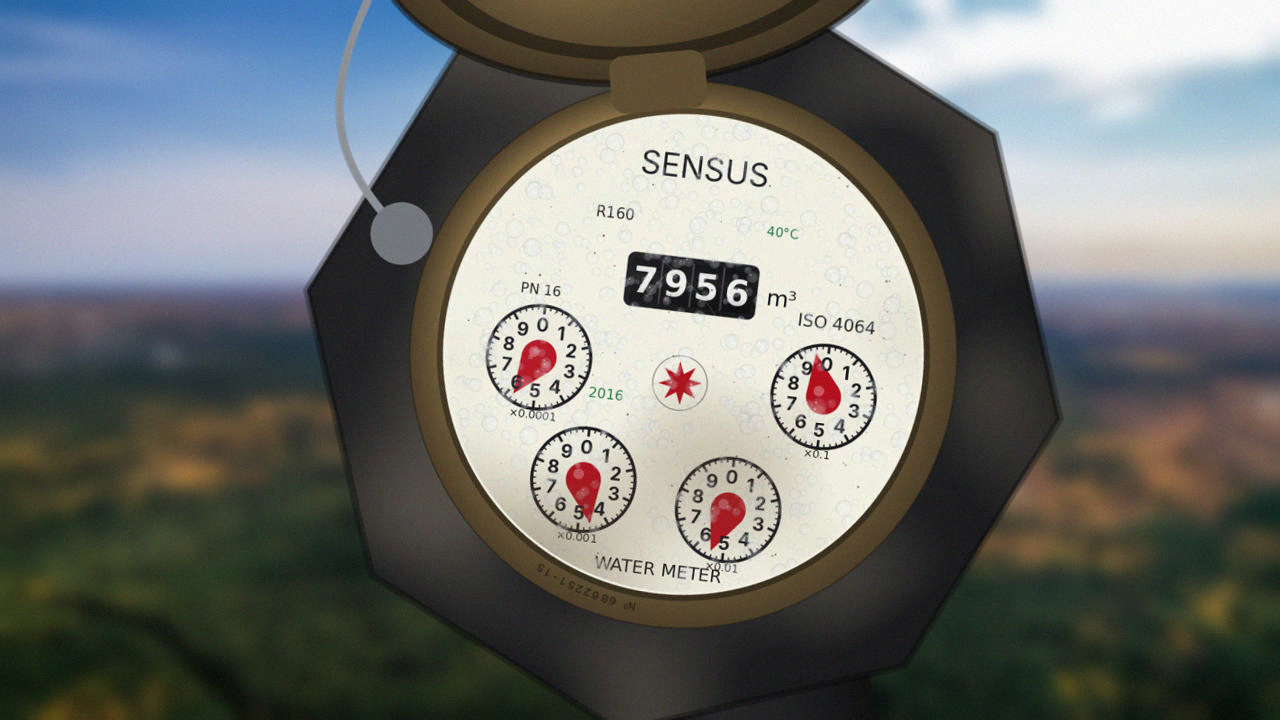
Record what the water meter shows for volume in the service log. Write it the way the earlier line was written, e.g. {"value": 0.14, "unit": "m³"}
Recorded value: {"value": 7955.9545, "unit": "m³"}
